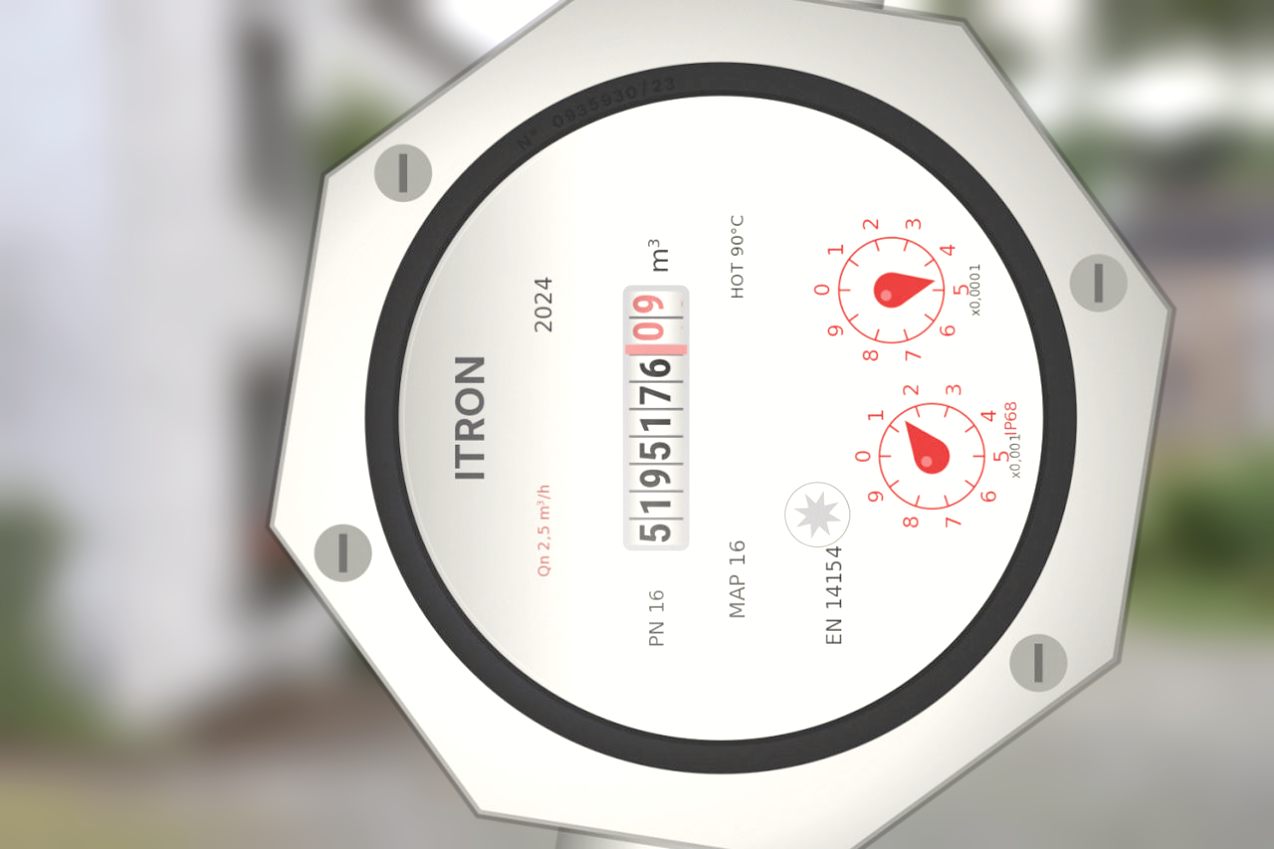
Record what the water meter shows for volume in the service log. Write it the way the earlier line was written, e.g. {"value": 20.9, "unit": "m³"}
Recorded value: {"value": 5195176.0914, "unit": "m³"}
